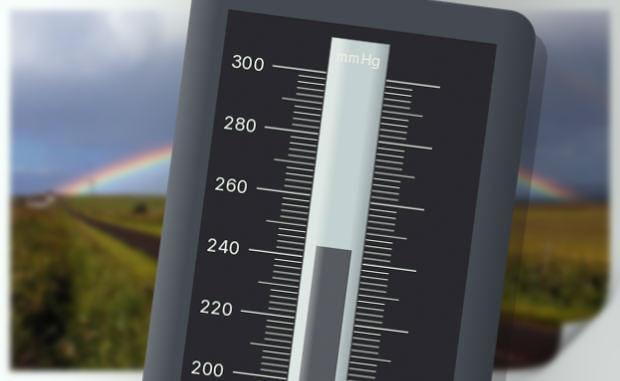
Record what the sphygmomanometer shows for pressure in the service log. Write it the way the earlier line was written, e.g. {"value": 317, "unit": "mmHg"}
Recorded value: {"value": 244, "unit": "mmHg"}
